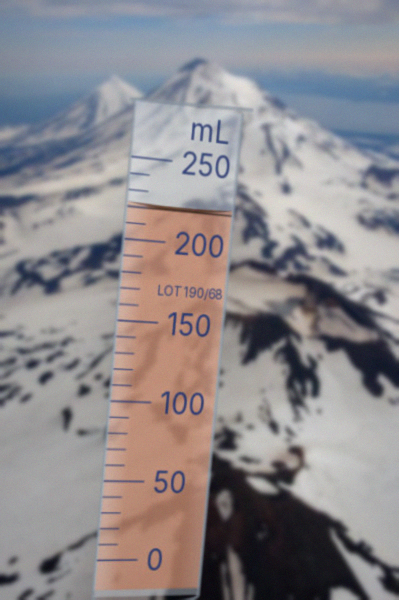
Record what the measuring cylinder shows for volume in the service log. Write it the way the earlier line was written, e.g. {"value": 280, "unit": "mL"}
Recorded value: {"value": 220, "unit": "mL"}
